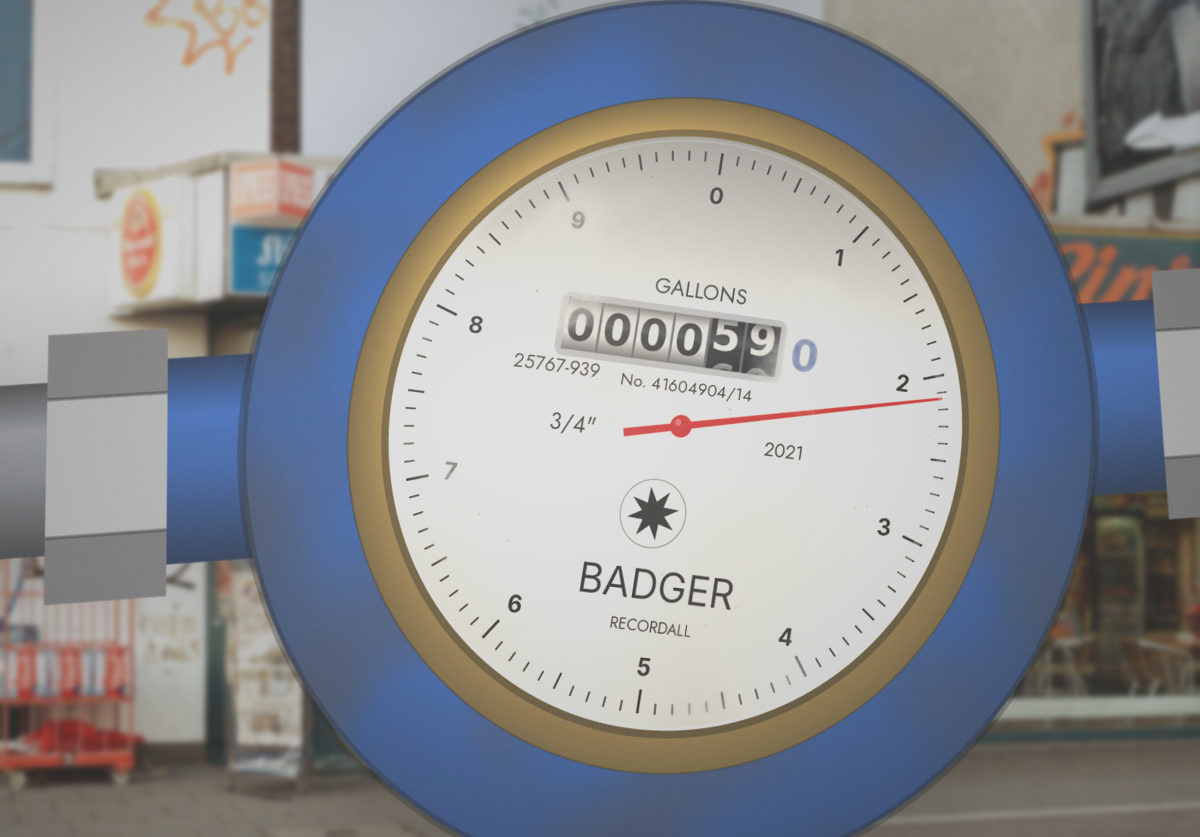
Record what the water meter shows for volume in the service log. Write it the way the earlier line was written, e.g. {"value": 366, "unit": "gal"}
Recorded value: {"value": 592.1, "unit": "gal"}
